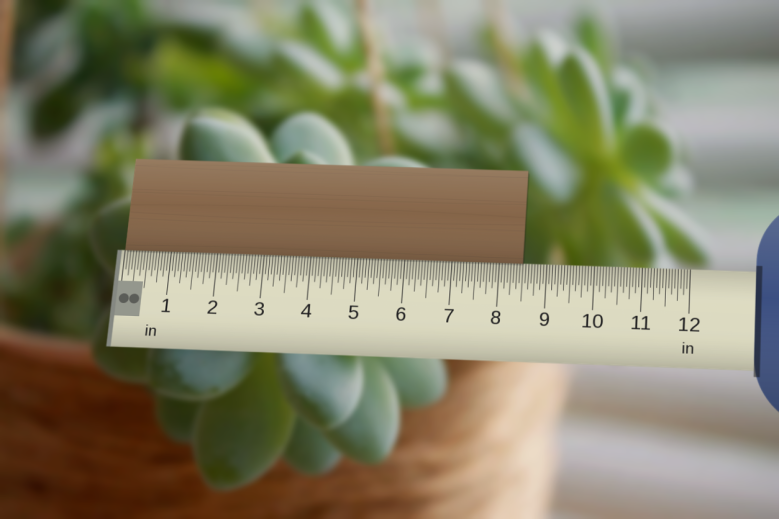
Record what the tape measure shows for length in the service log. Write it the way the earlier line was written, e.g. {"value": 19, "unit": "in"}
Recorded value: {"value": 8.5, "unit": "in"}
